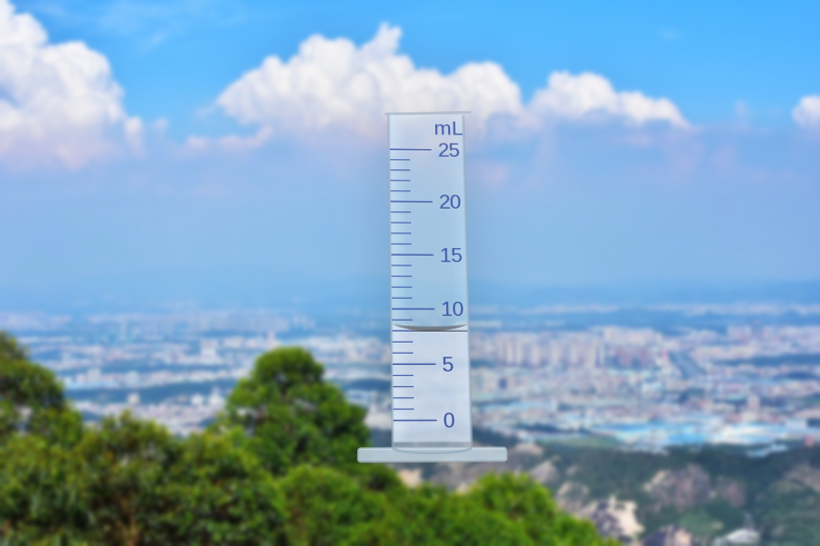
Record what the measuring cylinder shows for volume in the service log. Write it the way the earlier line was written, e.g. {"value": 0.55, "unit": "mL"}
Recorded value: {"value": 8, "unit": "mL"}
